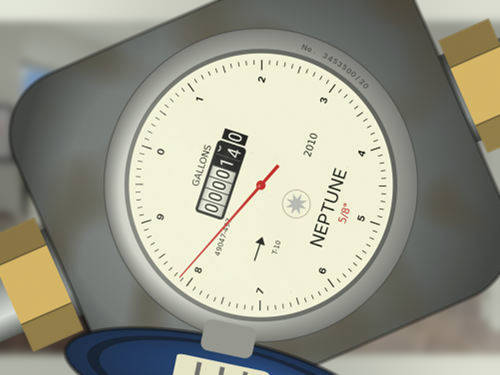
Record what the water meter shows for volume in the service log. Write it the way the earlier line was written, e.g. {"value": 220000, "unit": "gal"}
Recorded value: {"value": 138.1, "unit": "gal"}
